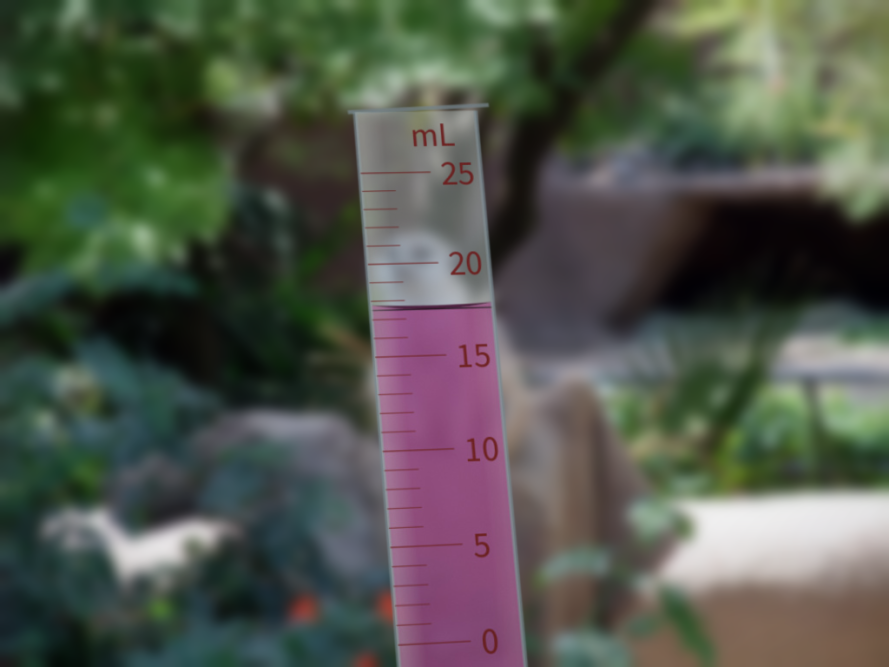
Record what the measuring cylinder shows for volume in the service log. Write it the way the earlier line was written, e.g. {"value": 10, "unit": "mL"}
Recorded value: {"value": 17.5, "unit": "mL"}
